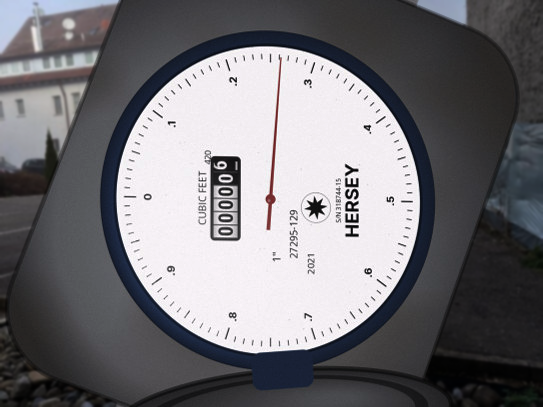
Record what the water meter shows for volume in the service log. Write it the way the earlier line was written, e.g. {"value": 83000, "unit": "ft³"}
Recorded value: {"value": 6.26, "unit": "ft³"}
